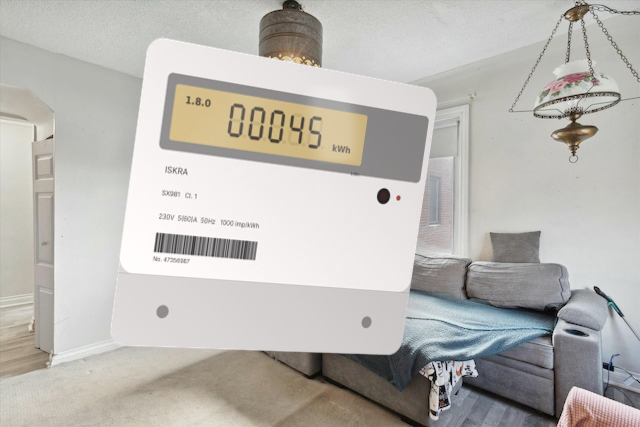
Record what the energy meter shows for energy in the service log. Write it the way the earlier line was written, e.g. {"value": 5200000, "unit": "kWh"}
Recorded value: {"value": 45, "unit": "kWh"}
